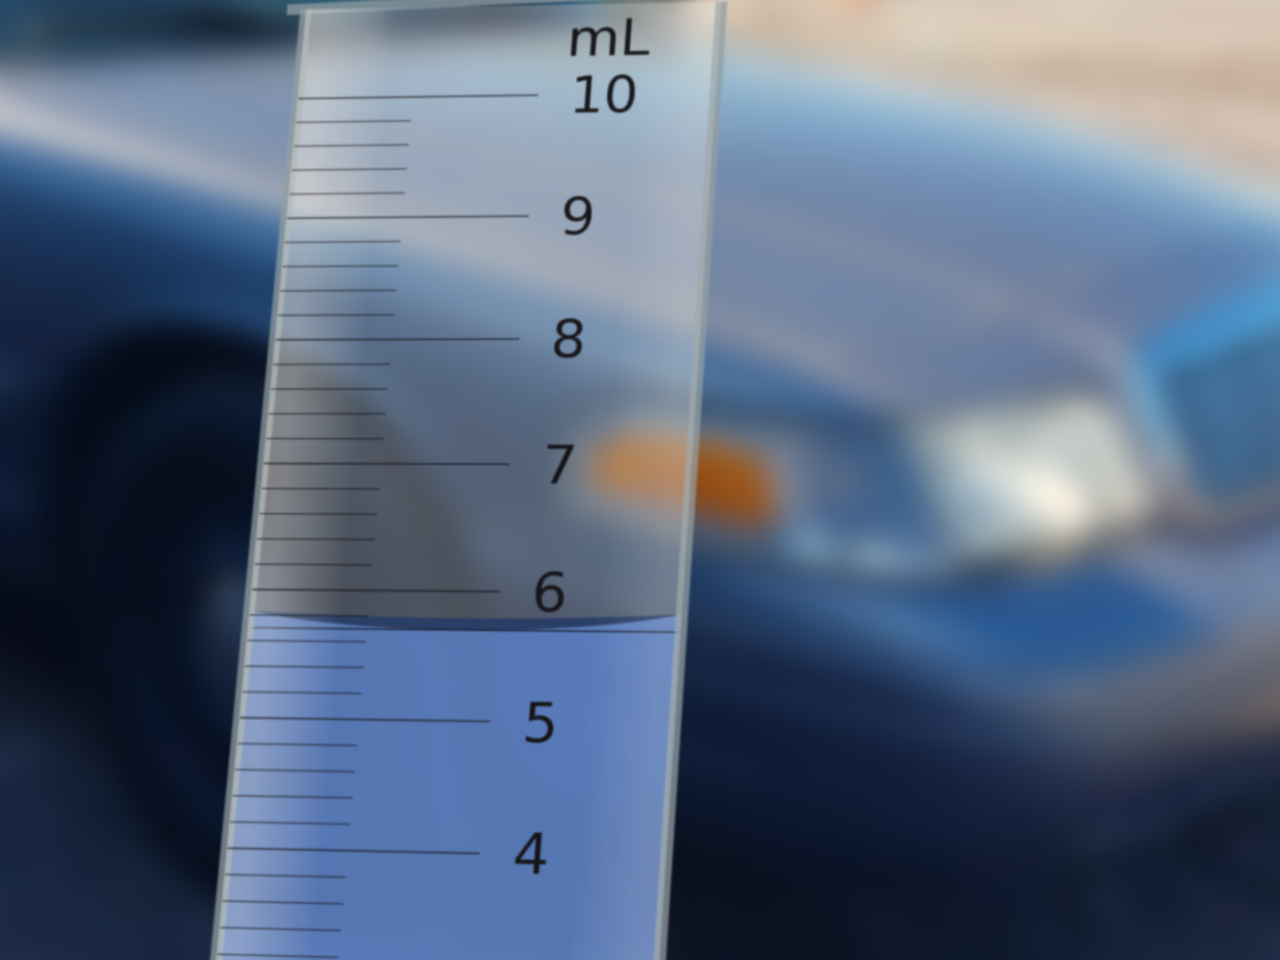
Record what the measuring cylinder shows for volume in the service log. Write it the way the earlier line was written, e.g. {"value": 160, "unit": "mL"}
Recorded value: {"value": 5.7, "unit": "mL"}
